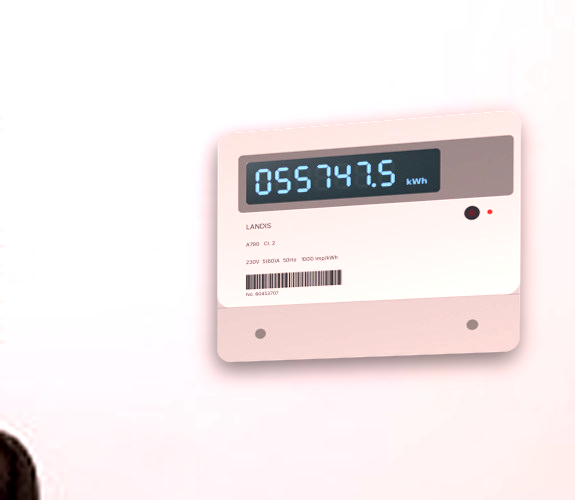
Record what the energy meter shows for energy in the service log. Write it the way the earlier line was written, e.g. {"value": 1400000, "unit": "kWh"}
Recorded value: {"value": 55747.5, "unit": "kWh"}
